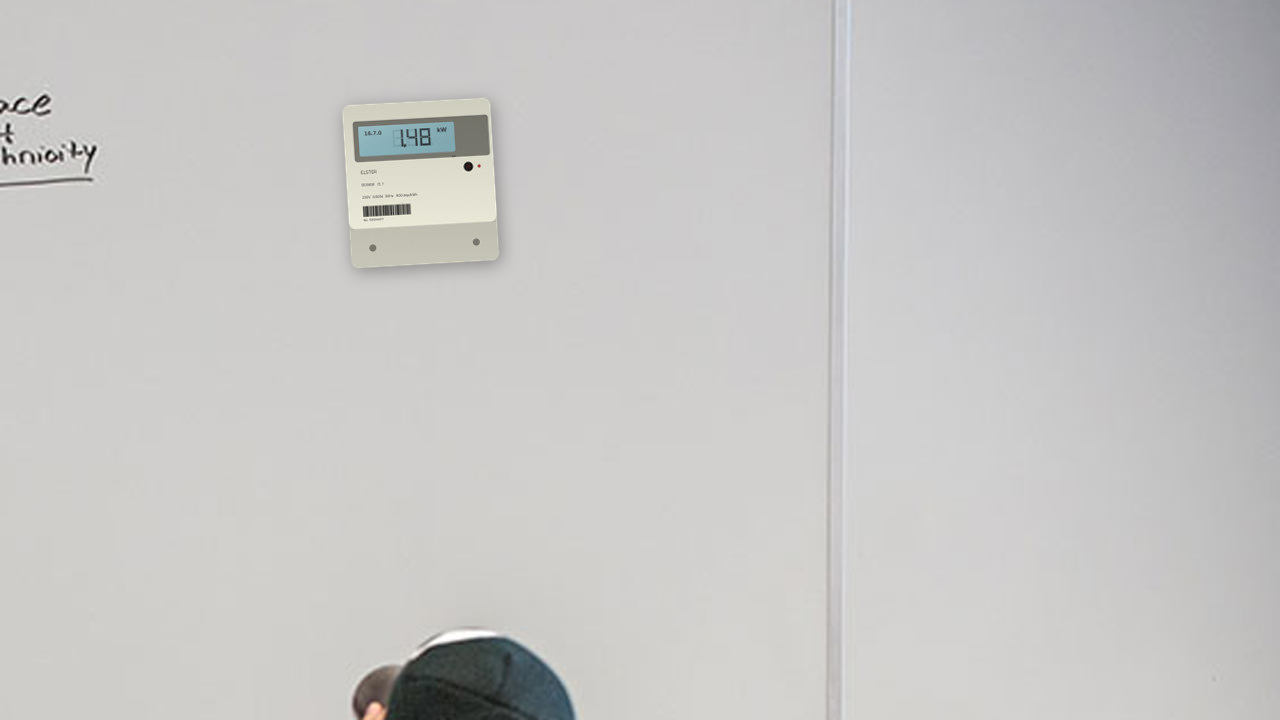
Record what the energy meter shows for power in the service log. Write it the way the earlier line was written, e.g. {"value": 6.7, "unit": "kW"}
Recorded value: {"value": 1.48, "unit": "kW"}
